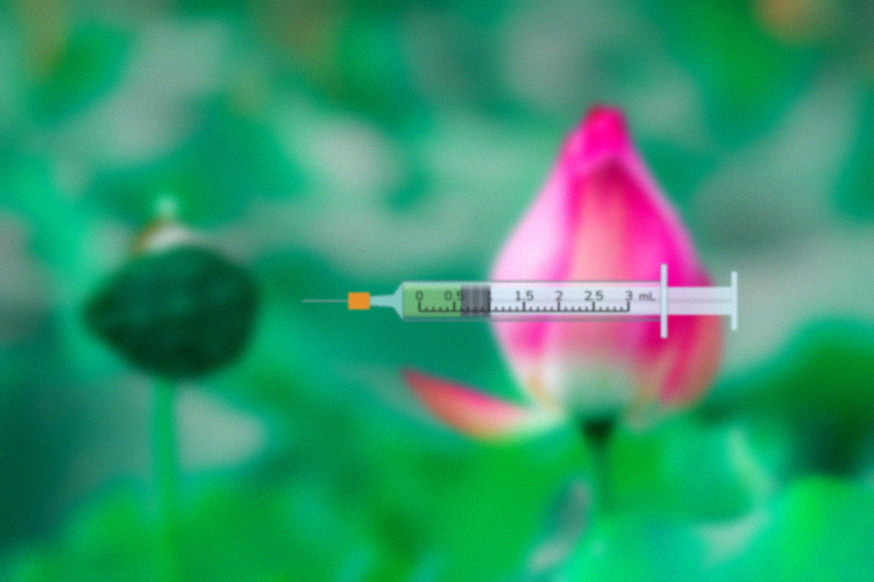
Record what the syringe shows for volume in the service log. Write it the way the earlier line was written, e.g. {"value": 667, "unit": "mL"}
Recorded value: {"value": 0.6, "unit": "mL"}
